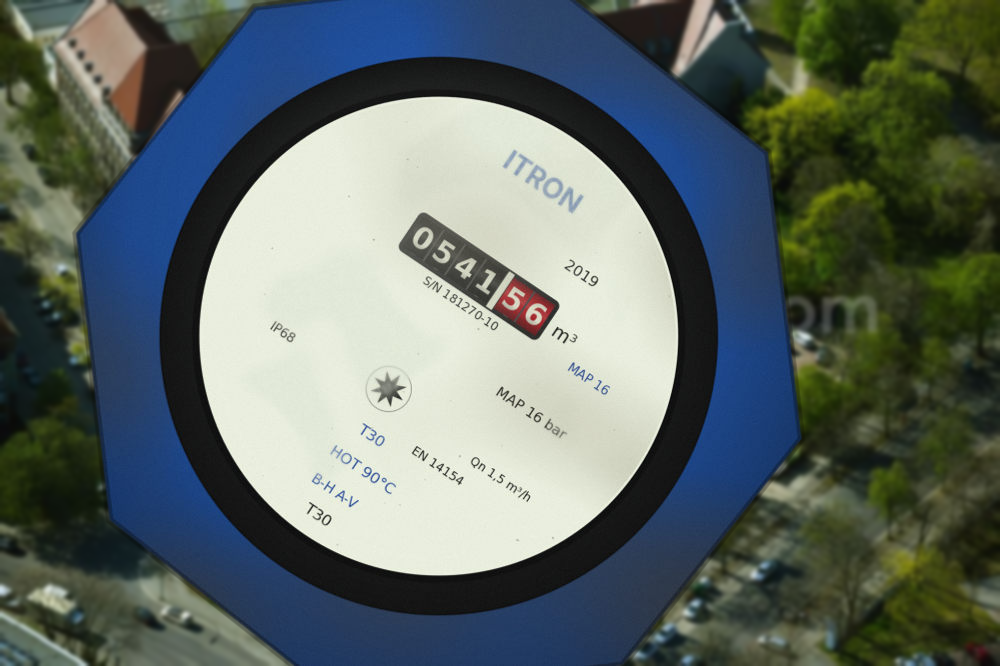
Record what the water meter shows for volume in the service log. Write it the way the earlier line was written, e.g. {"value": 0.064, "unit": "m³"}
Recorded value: {"value": 541.56, "unit": "m³"}
